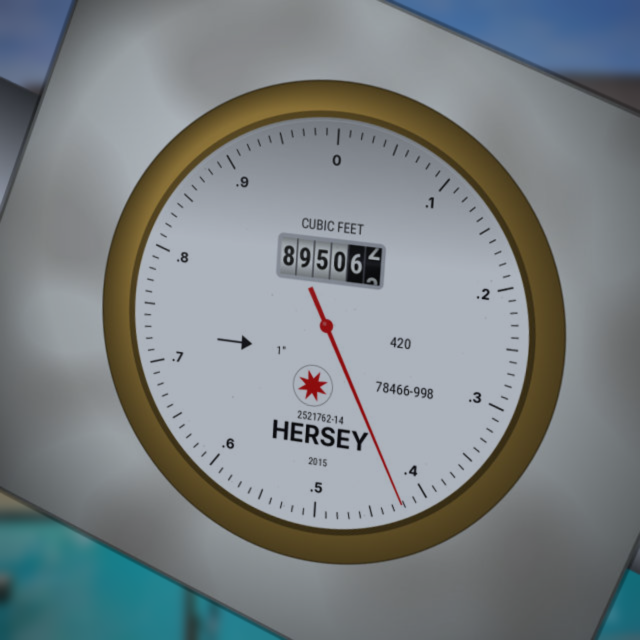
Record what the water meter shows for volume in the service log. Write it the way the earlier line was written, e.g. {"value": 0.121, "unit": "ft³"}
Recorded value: {"value": 895062.42, "unit": "ft³"}
